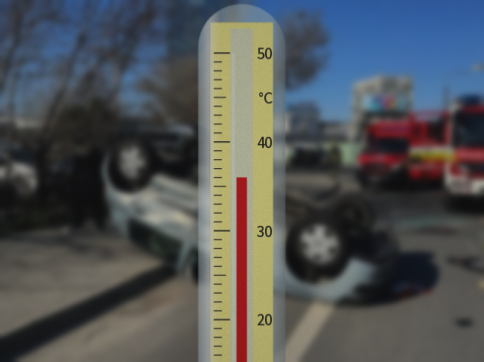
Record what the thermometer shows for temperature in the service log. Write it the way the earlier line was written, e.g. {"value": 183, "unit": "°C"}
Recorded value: {"value": 36, "unit": "°C"}
